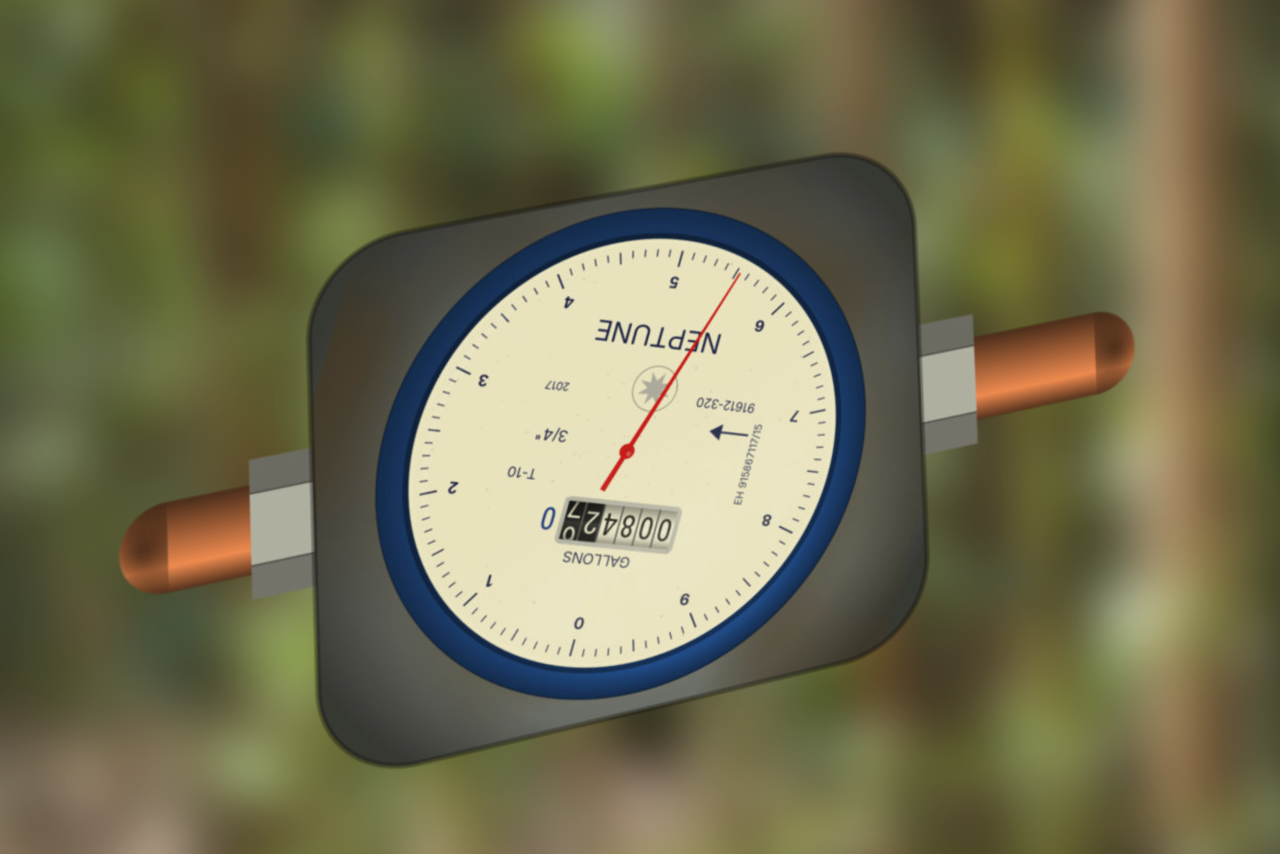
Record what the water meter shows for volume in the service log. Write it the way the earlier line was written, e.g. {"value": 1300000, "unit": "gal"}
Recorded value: {"value": 84265.5, "unit": "gal"}
